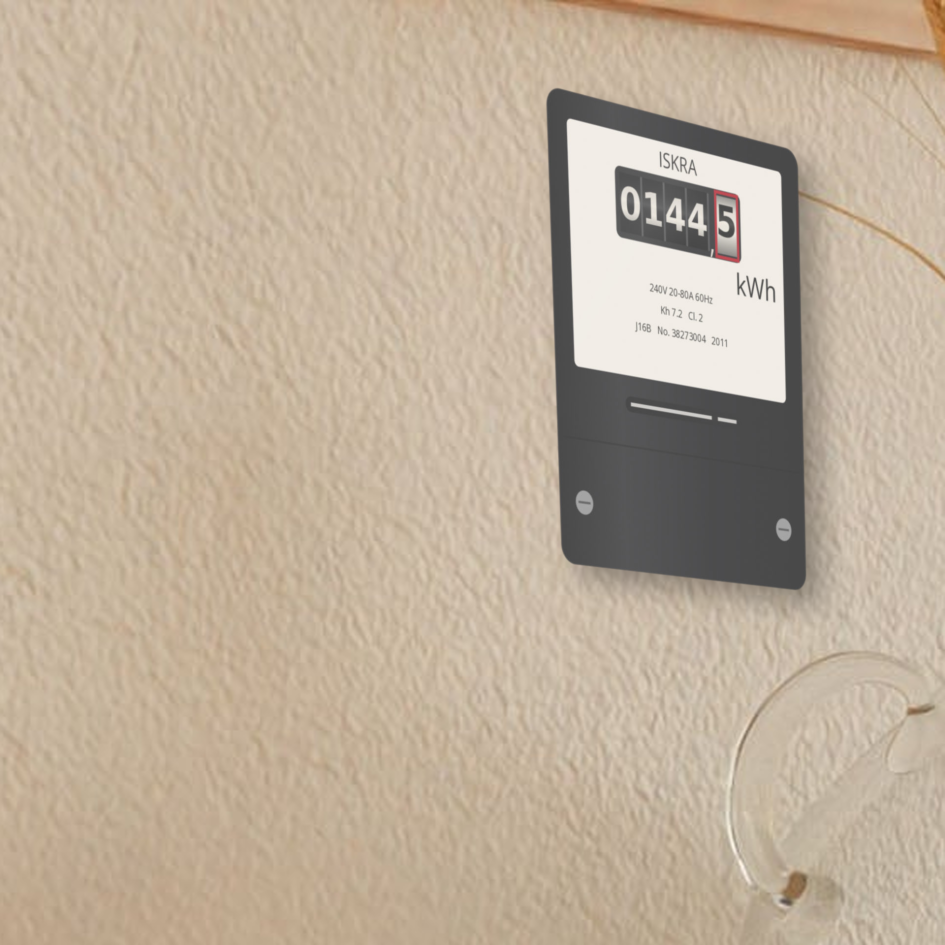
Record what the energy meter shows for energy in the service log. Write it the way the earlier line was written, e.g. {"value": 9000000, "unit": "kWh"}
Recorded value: {"value": 144.5, "unit": "kWh"}
